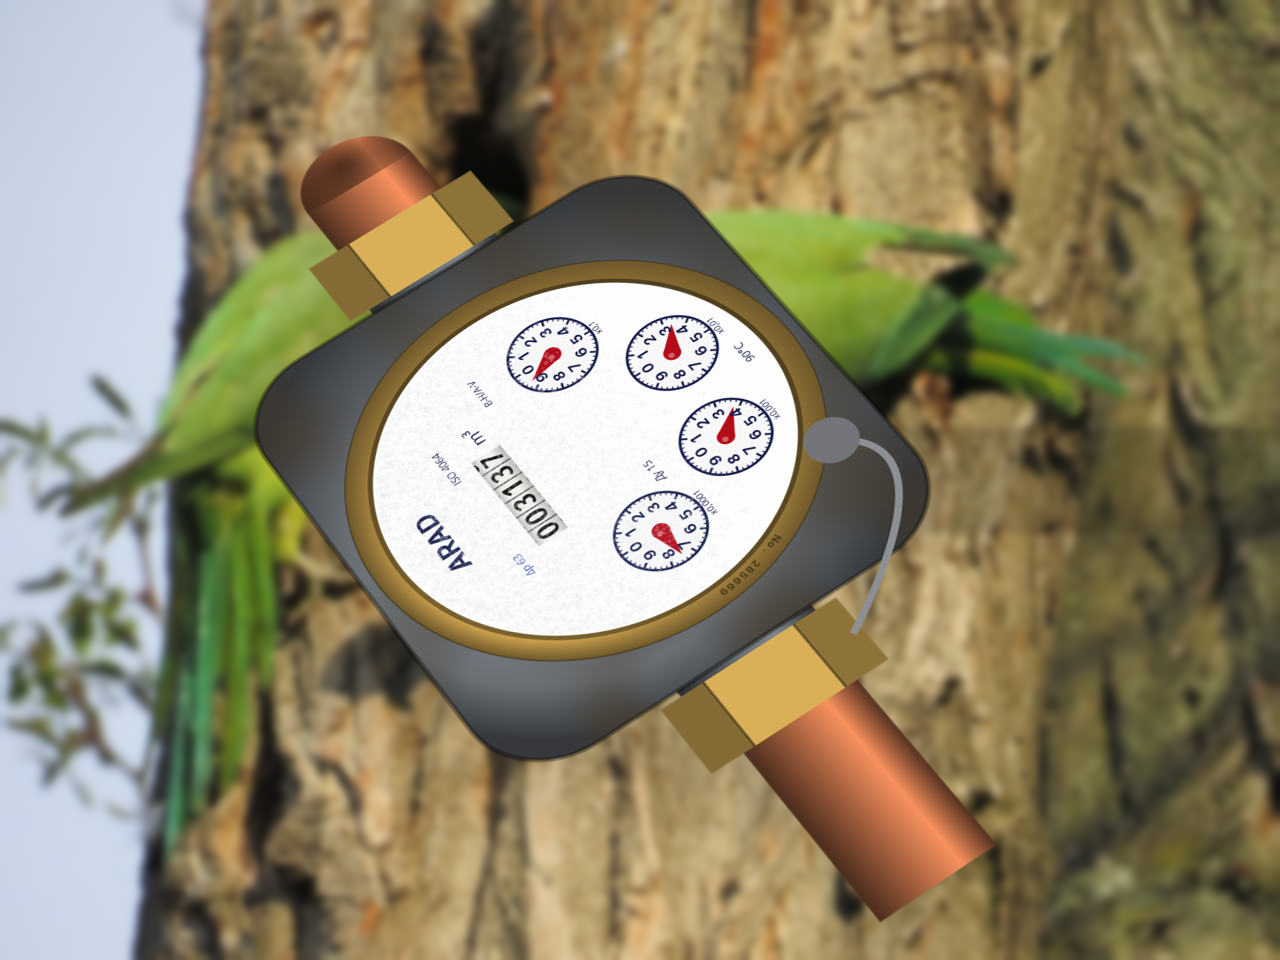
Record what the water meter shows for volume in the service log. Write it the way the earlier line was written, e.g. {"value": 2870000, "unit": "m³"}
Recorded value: {"value": 3136.9337, "unit": "m³"}
